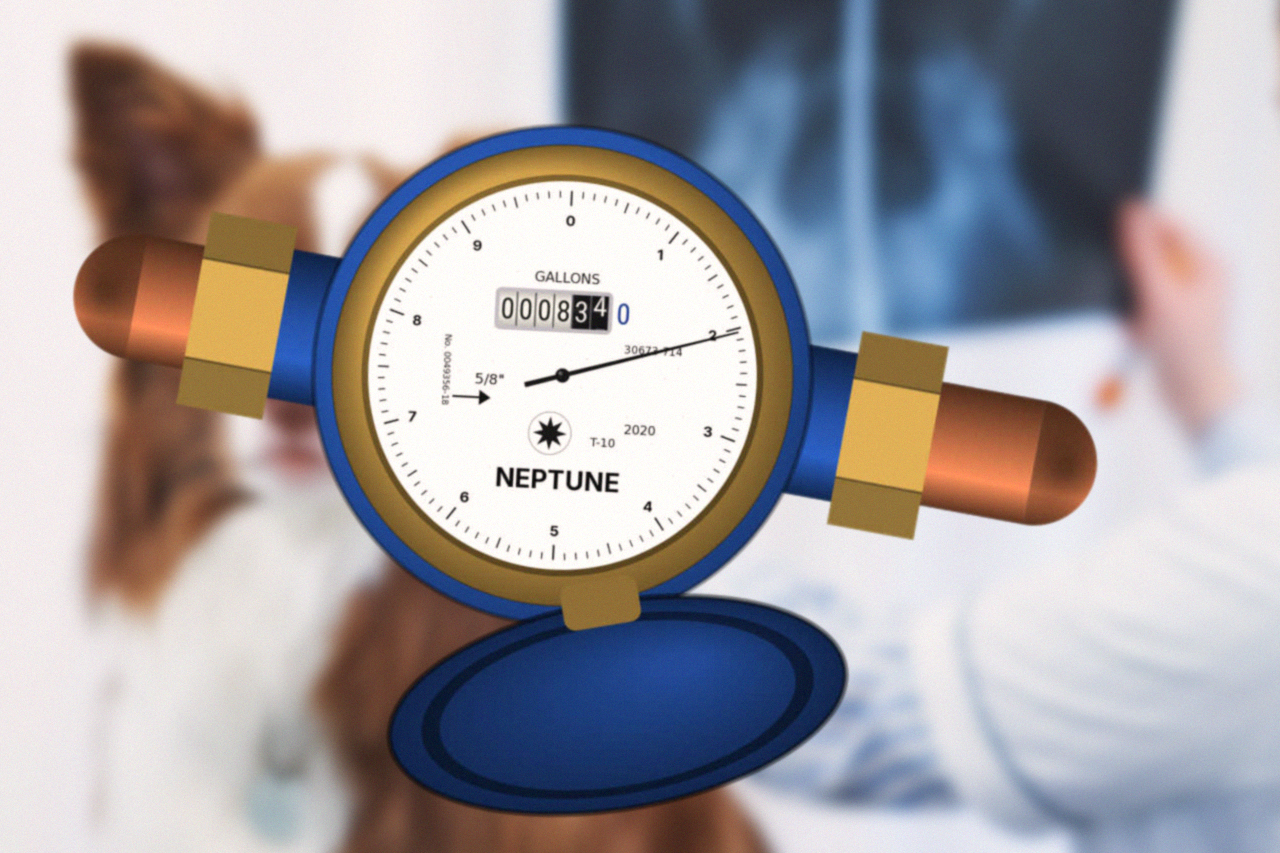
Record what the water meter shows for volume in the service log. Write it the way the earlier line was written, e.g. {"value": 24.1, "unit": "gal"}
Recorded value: {"value": 8342.0, "unit": "gal"}
